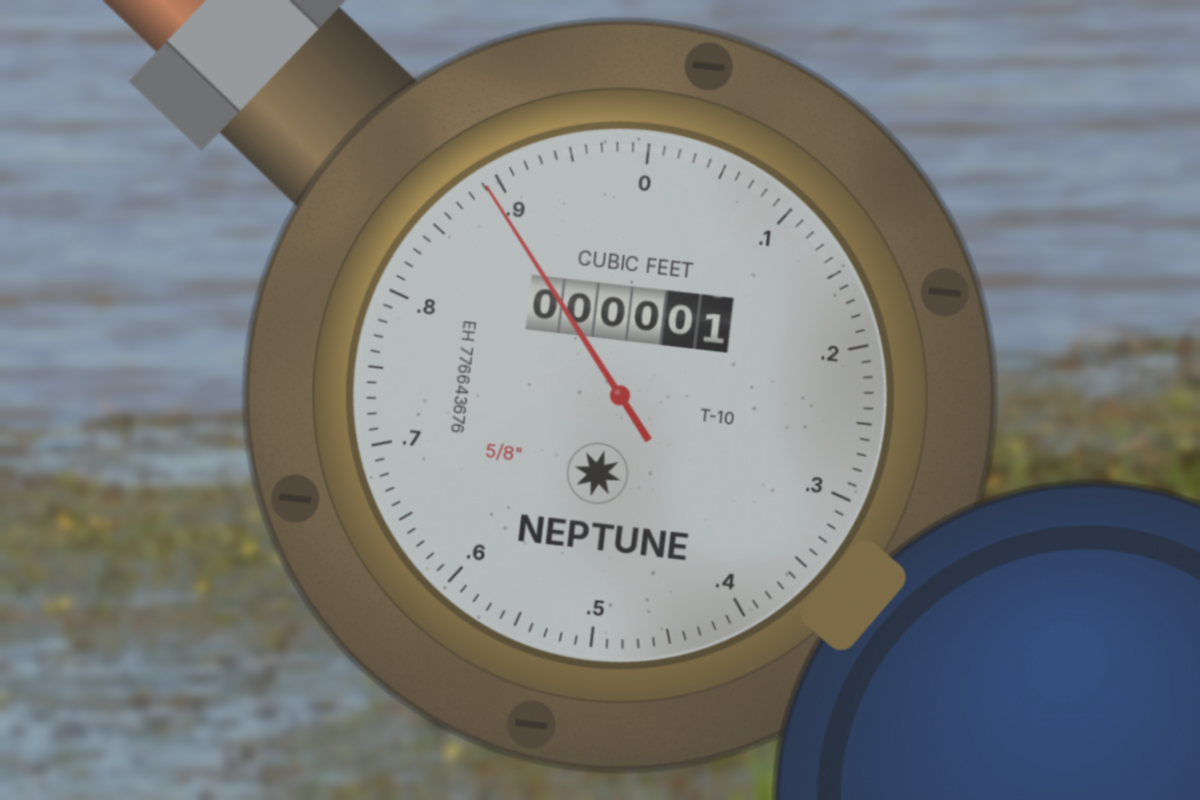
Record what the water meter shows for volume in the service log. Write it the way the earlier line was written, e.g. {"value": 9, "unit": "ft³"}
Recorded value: {"value": 0.89, "unit": "ft³"}
